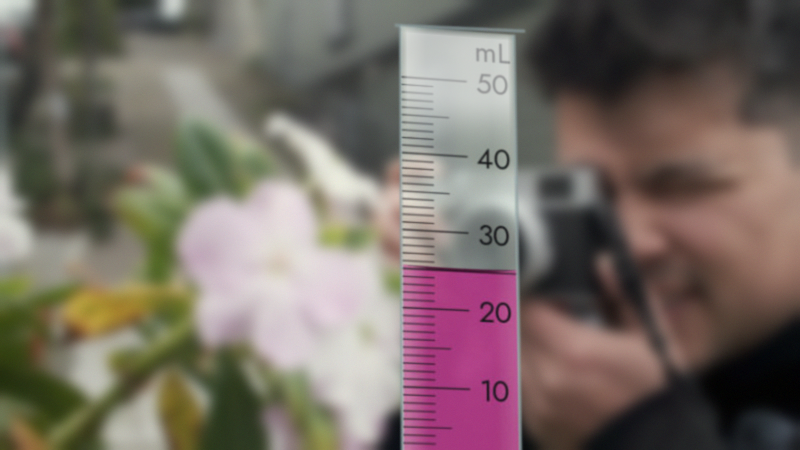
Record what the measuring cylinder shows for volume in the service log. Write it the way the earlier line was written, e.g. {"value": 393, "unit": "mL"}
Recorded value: {"value": 25, "unit": "mL"}
